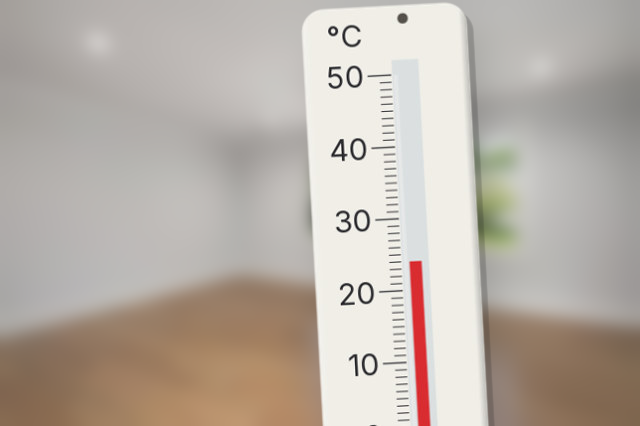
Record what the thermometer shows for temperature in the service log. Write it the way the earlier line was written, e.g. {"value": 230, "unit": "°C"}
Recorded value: {"value": 24, "unit": "°C"}
